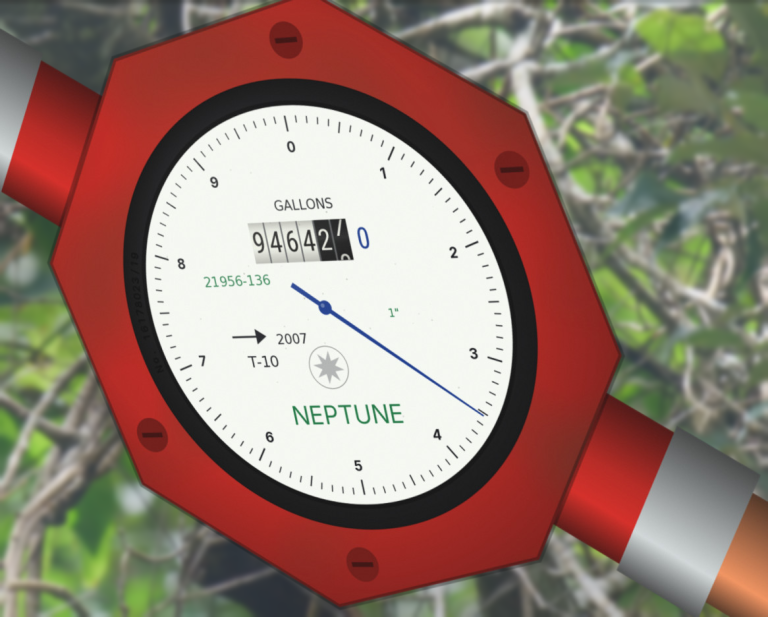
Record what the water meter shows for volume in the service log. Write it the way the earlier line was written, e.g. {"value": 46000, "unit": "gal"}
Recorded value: {"value": 9464273.5, "unit": "gal"}
